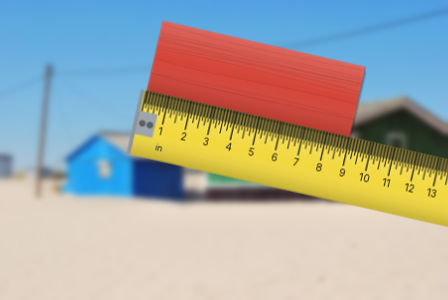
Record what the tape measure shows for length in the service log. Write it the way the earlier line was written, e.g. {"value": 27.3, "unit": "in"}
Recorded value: {"value": 9, "unit": "in"}
